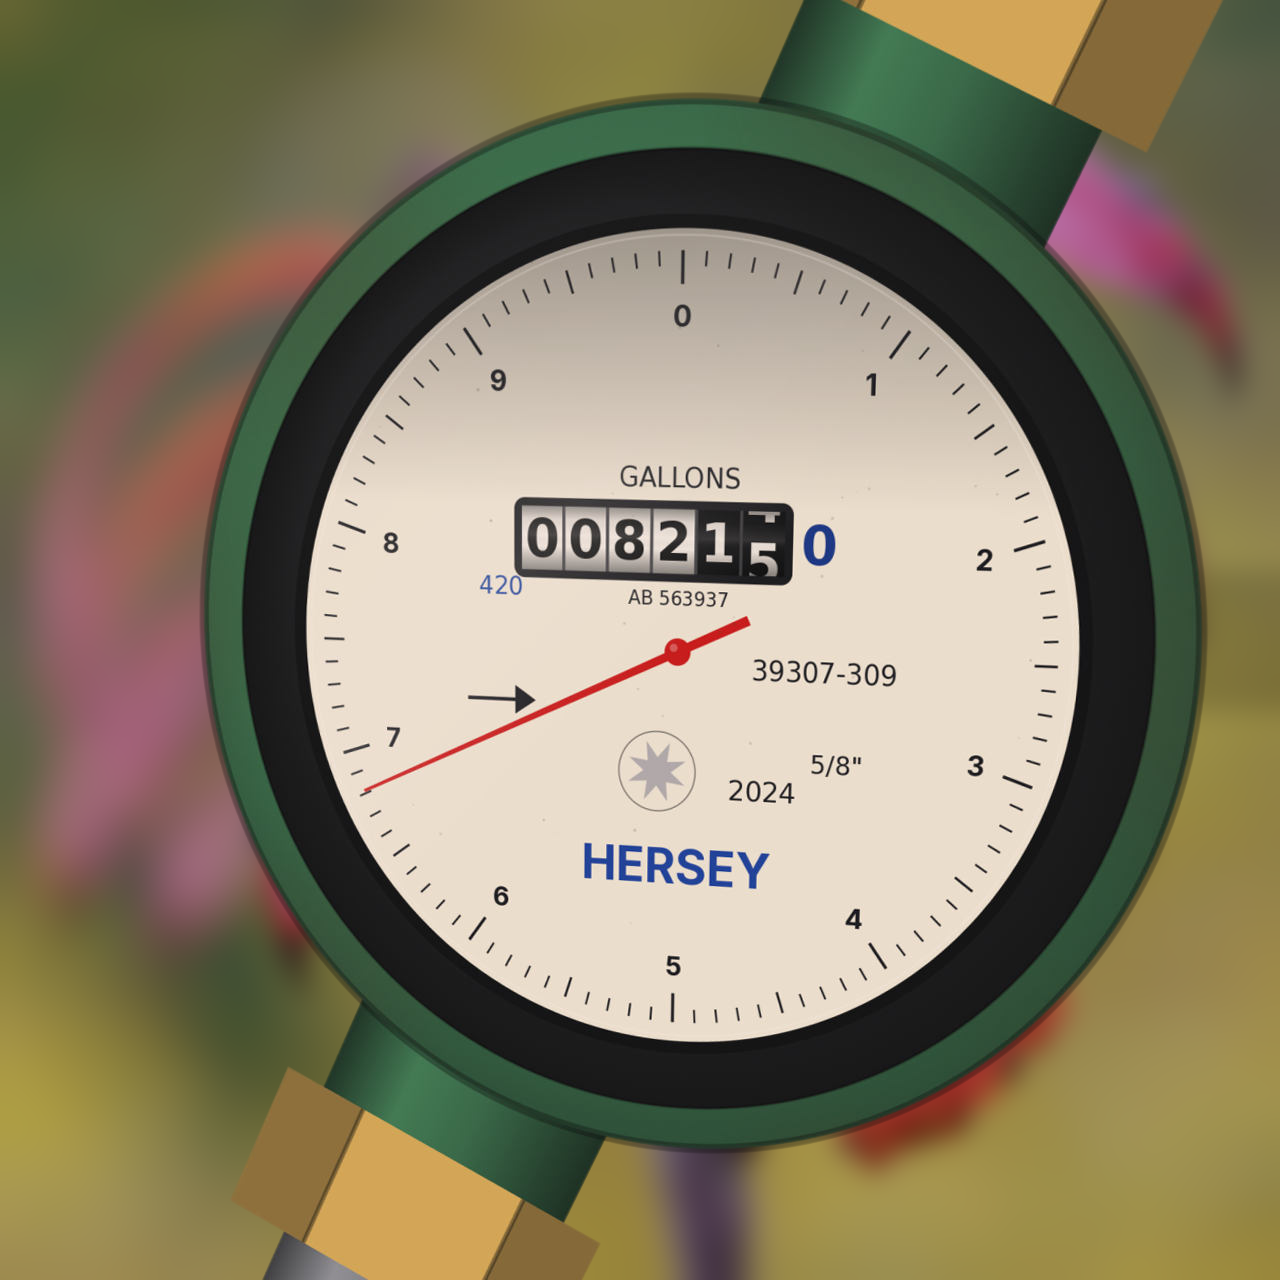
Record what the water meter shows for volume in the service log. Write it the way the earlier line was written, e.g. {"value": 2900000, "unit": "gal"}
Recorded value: {"value": 82146.8, "unit": "gal"}
